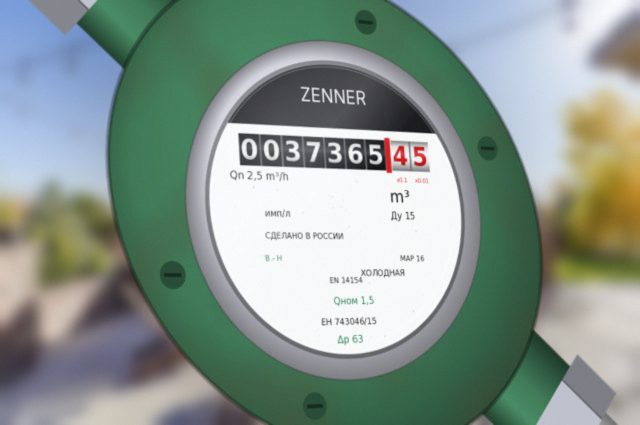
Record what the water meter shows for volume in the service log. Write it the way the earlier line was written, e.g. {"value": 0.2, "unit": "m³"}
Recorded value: {"value": 37365.45, "unit": "m³"}
